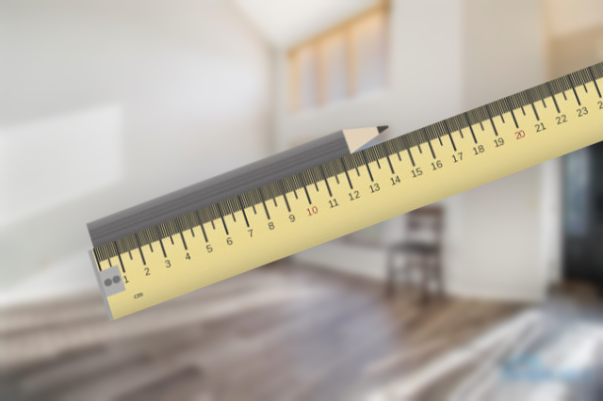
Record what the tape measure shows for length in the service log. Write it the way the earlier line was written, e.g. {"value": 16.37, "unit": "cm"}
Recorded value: {"value": 14.5, "unit": "cm"}
